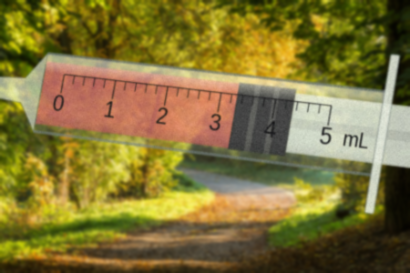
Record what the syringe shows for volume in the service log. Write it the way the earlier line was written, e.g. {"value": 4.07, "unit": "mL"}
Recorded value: {"value": 3.3, "unit": "mL"}
